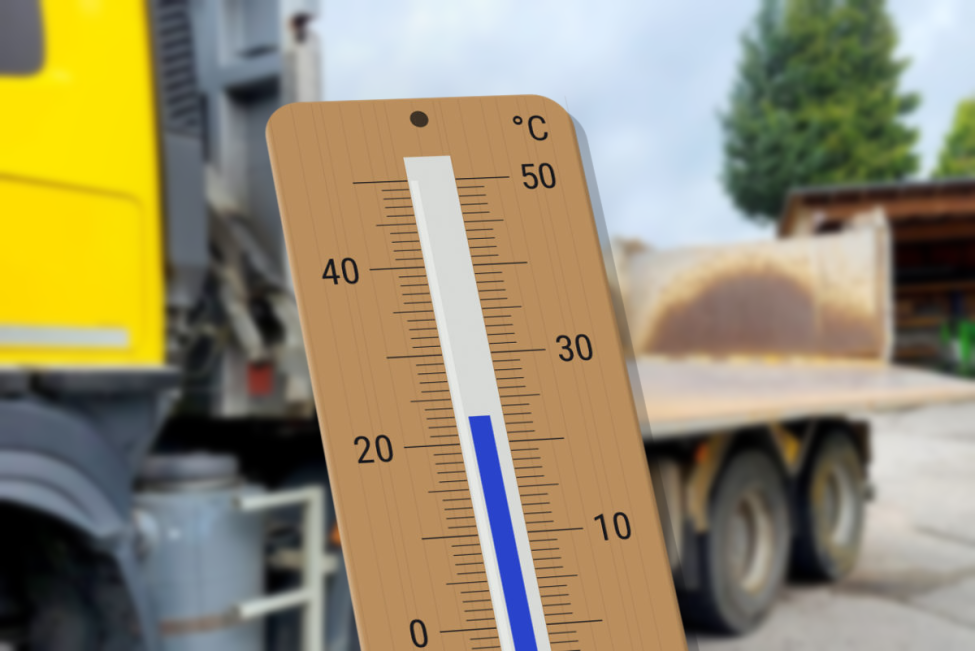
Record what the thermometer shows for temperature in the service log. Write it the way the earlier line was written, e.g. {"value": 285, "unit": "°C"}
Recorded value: {"value": 23, "unit": "°C"}
